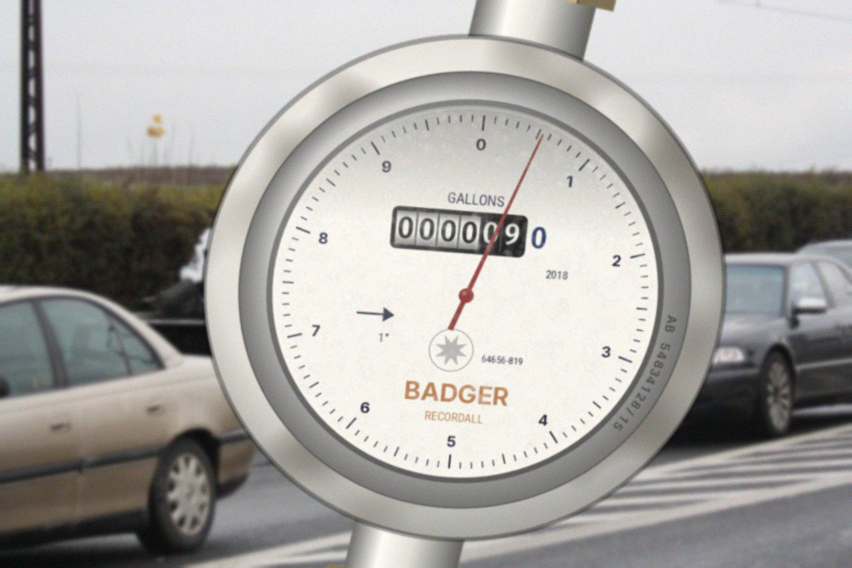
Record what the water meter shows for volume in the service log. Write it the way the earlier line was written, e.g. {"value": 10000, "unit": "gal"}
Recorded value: {"value": 90.5, "unit": "gal"}
